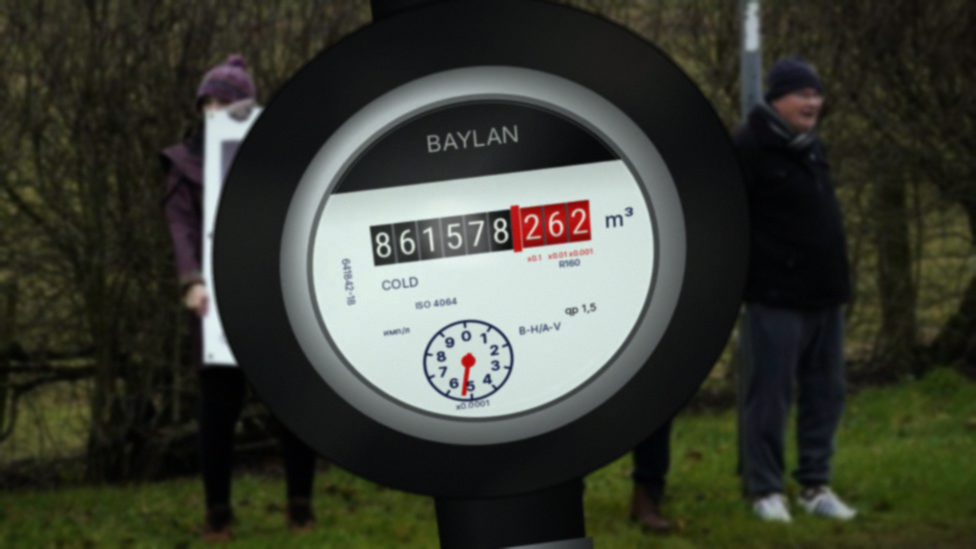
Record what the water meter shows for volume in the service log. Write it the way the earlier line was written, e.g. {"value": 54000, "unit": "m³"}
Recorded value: {"value": 861578.2625, "unit": "m³"}
